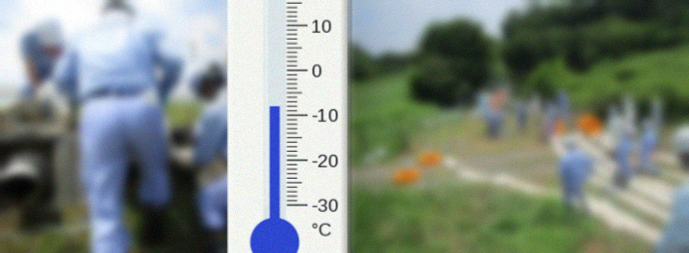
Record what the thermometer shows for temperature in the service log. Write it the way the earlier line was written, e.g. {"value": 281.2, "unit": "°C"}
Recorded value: {"value": -8, "unit": "°C"}
